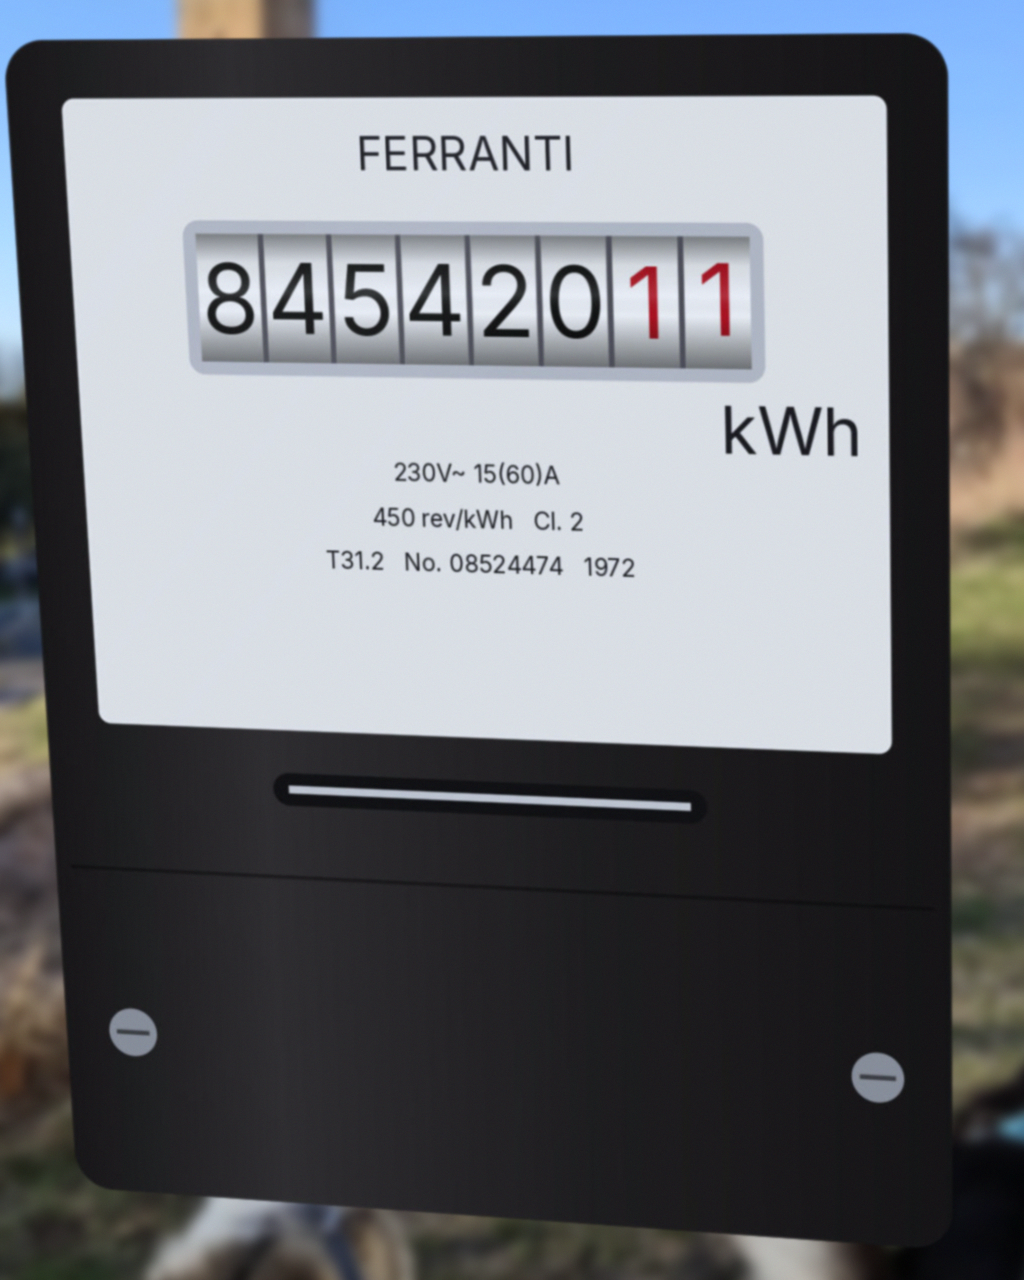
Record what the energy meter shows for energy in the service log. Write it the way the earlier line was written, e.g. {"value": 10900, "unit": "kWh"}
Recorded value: {"value": 845420.11, "unit": "kWh"}
